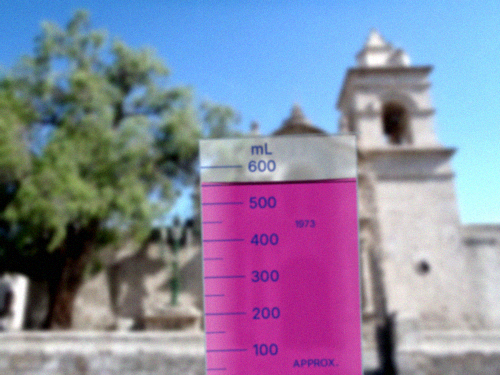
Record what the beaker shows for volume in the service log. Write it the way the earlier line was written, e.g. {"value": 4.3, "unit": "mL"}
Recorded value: {"value": 550, "unit": "mL"}
